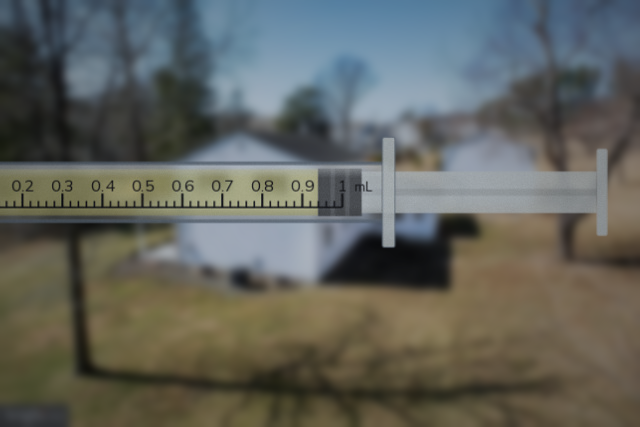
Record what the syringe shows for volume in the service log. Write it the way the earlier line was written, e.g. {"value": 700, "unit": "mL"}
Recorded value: {"value": 0.94, "unit": "mL"}
